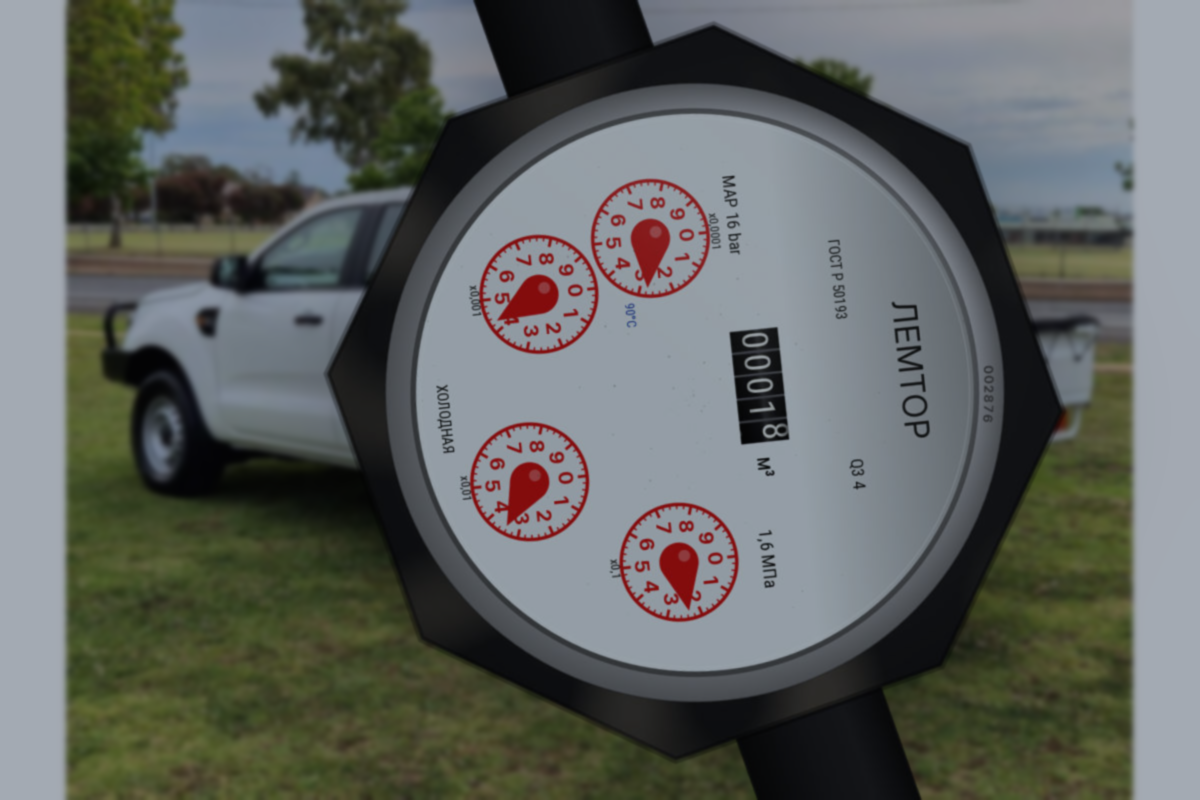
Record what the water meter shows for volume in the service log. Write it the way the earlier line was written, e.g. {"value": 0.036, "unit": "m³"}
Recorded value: {"value": 18.2342, "unit": "m³"}
